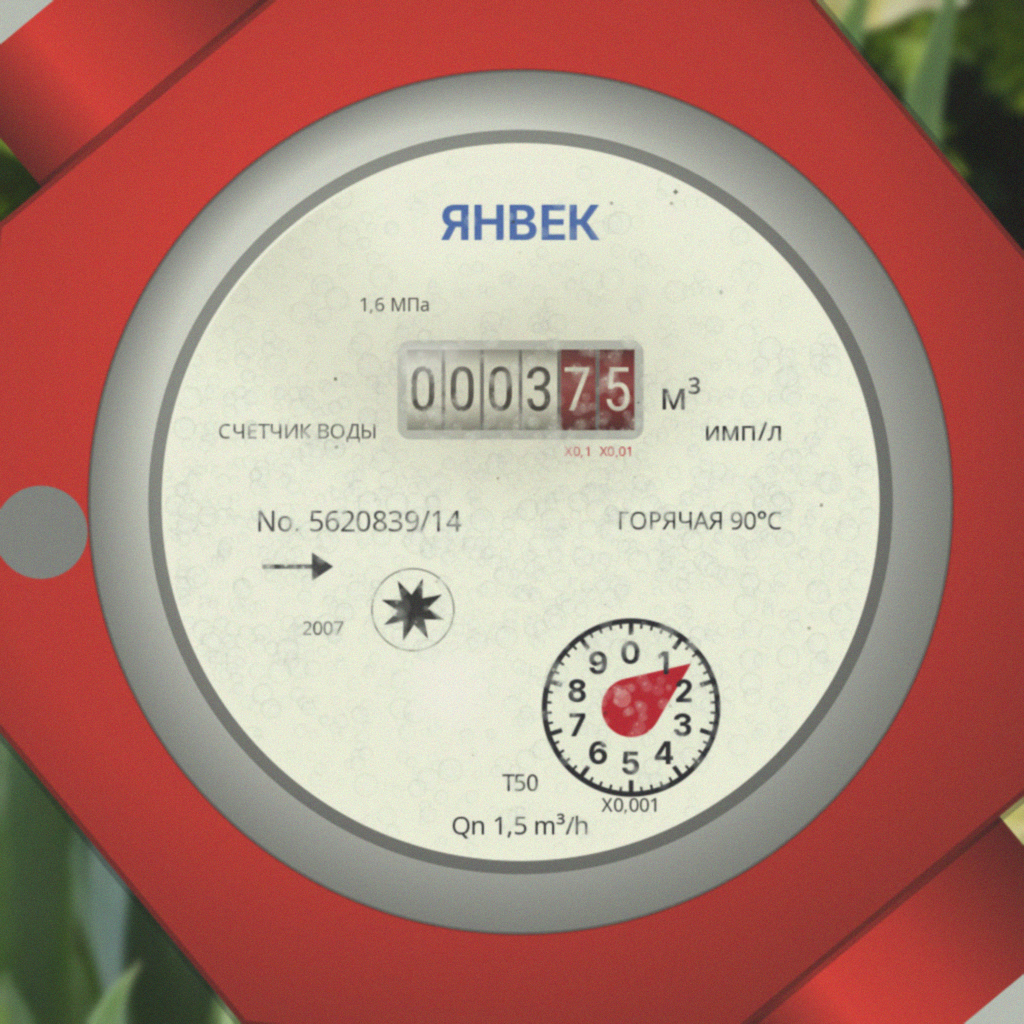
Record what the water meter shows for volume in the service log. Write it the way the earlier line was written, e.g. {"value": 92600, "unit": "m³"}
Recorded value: {"value": 3.751, "unit": "m³"}
